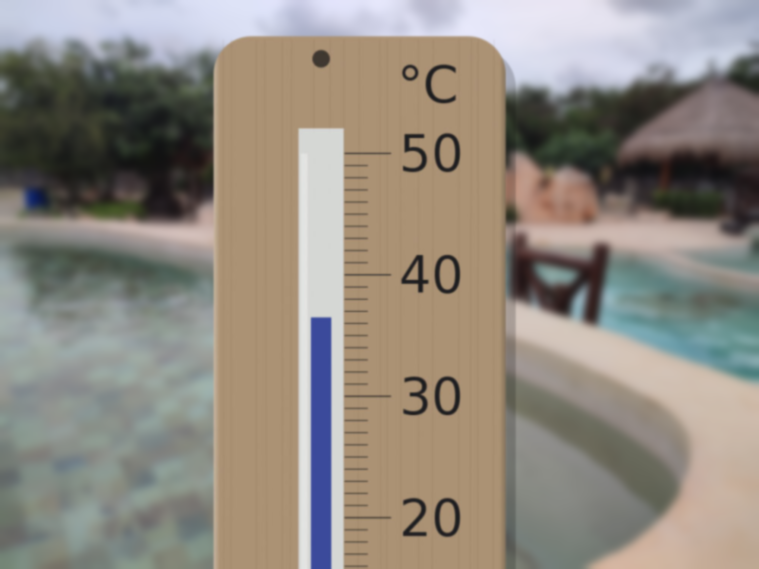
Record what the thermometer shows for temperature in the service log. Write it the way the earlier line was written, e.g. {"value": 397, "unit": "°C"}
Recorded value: {"value": 36.5, "unit": "°C"}
